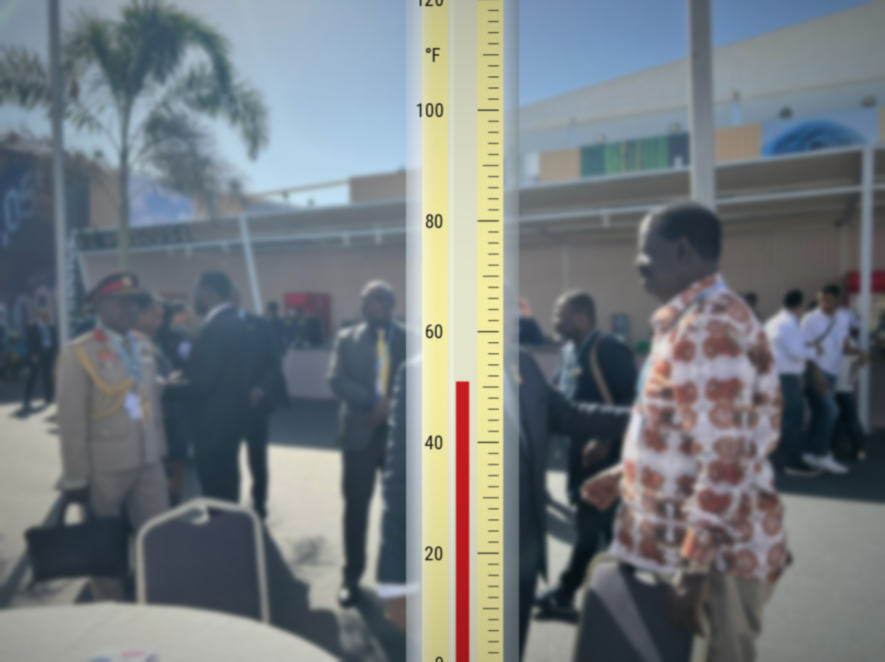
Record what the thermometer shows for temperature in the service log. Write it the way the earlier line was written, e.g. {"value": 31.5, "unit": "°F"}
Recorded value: {"value": 51, "unit": "°F"}
